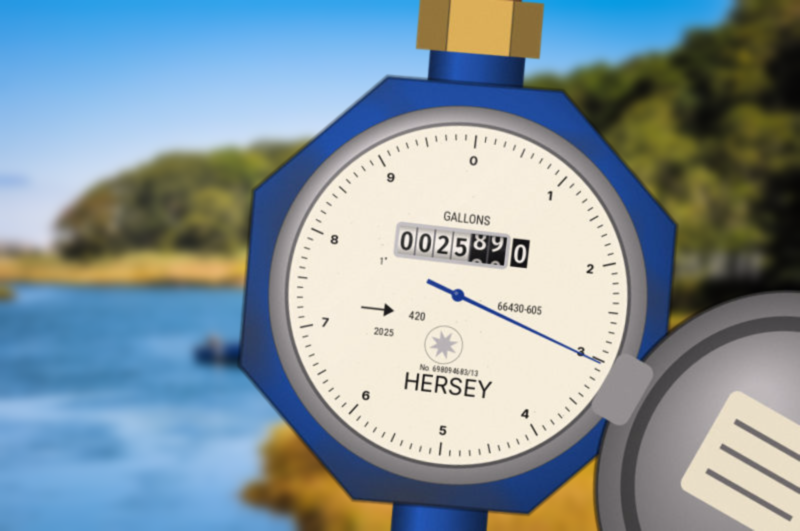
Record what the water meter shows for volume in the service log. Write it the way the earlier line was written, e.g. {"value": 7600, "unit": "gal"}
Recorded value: {"value": 25893.0, "unit": "gal"}
